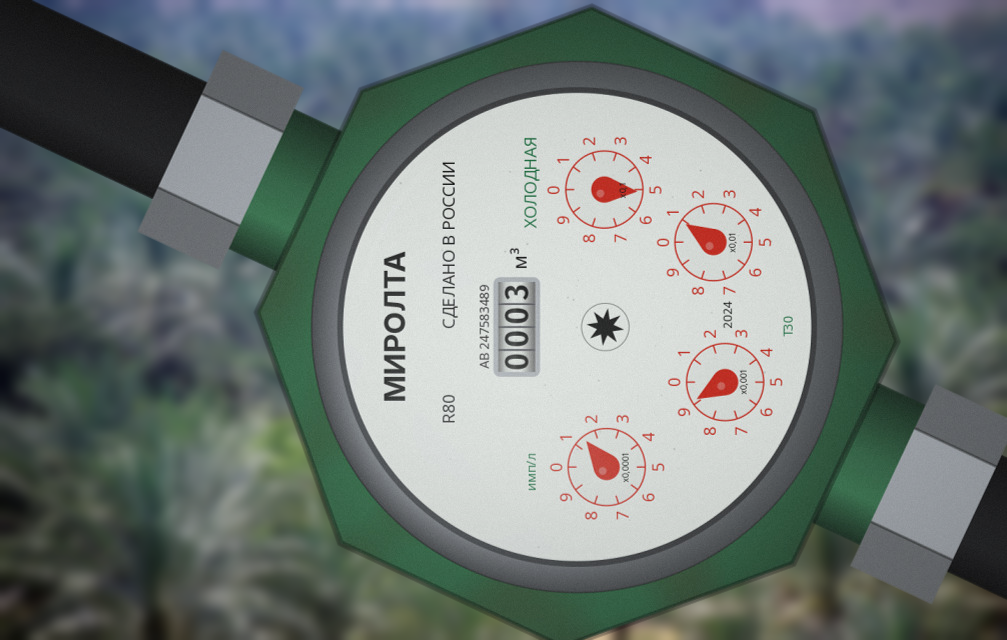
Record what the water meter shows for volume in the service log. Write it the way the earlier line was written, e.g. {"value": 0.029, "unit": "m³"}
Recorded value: {"value": 3.5091, "unit": "m³"}
